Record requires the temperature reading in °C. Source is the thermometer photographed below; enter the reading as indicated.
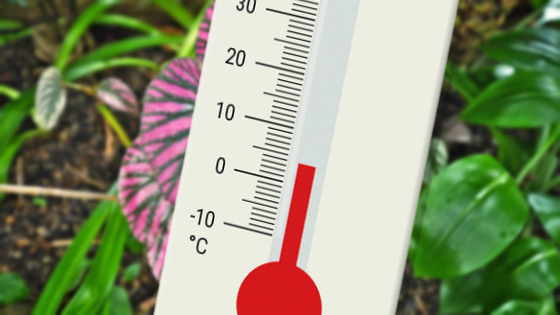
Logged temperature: 4 °C
